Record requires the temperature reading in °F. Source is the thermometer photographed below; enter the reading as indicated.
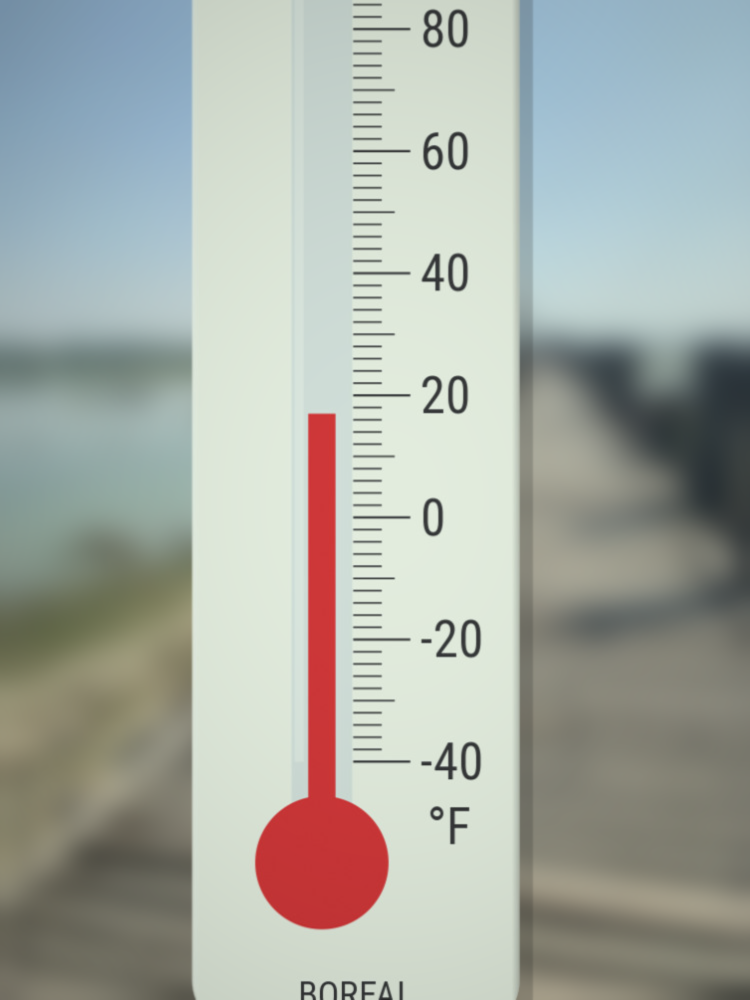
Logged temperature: 17 °F
